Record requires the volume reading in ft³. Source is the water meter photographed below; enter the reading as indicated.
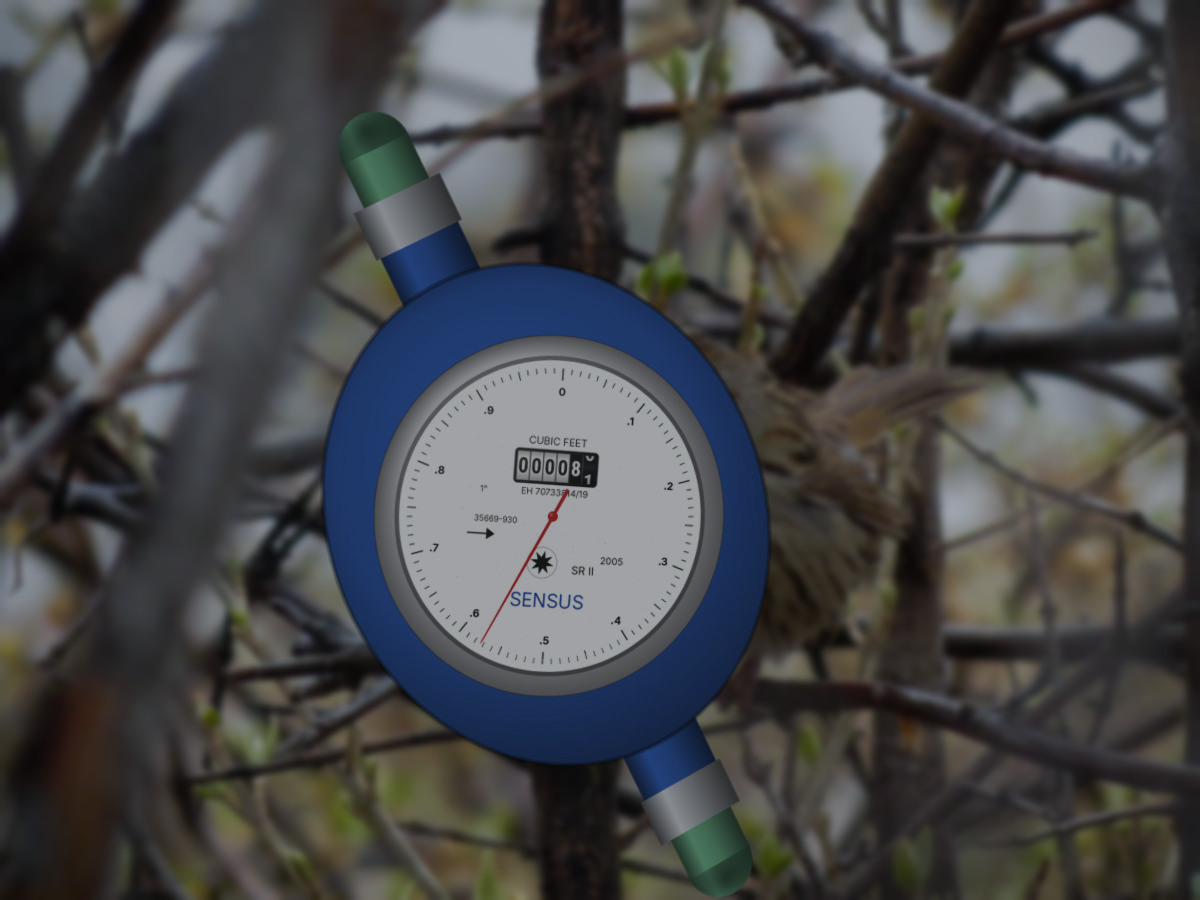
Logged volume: 80.57 ft³
